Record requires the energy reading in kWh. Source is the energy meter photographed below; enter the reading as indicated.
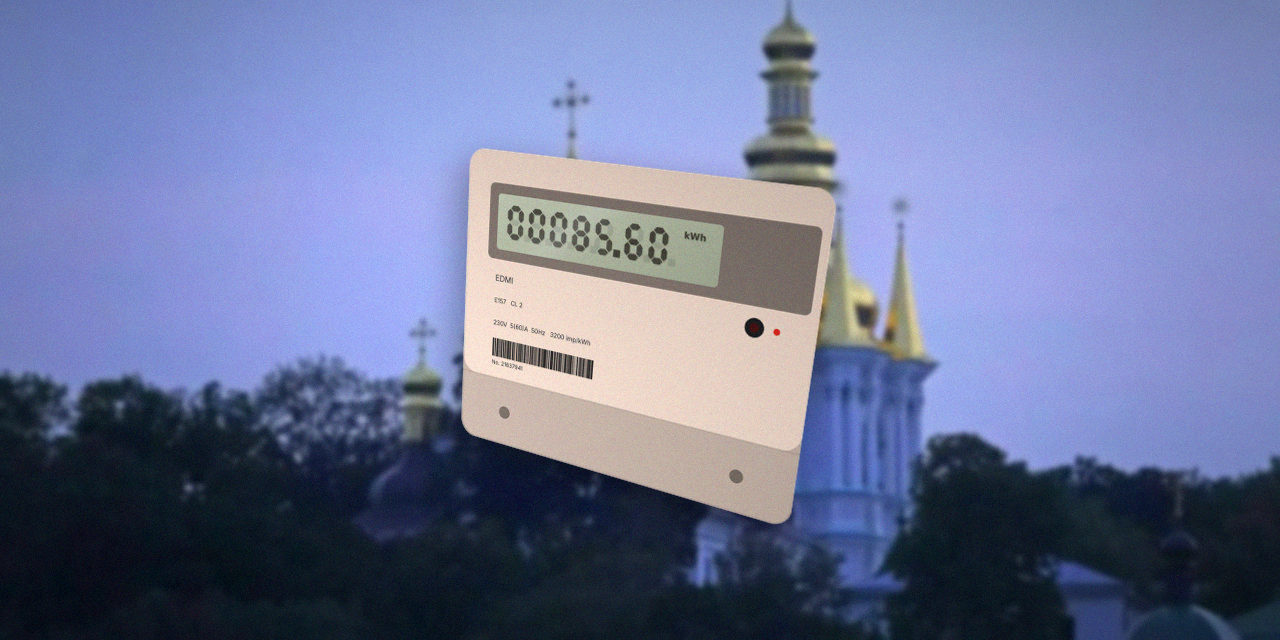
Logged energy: 85.60 kWh
